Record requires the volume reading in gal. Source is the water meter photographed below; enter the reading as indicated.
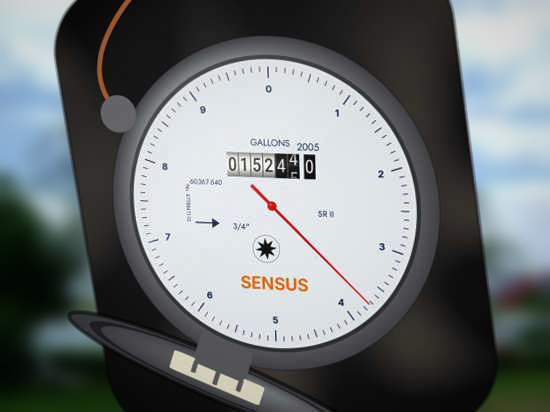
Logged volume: 152443.7 gal
